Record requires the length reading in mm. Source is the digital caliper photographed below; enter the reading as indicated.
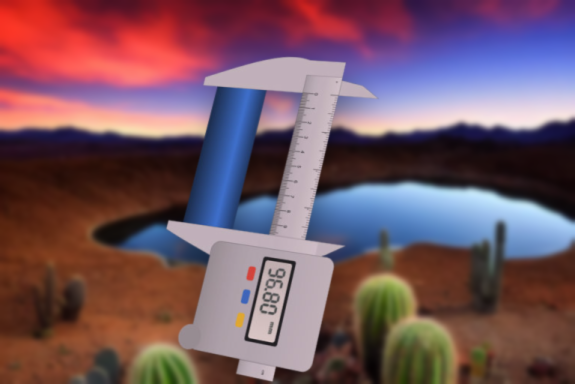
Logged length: 96.80 mm
